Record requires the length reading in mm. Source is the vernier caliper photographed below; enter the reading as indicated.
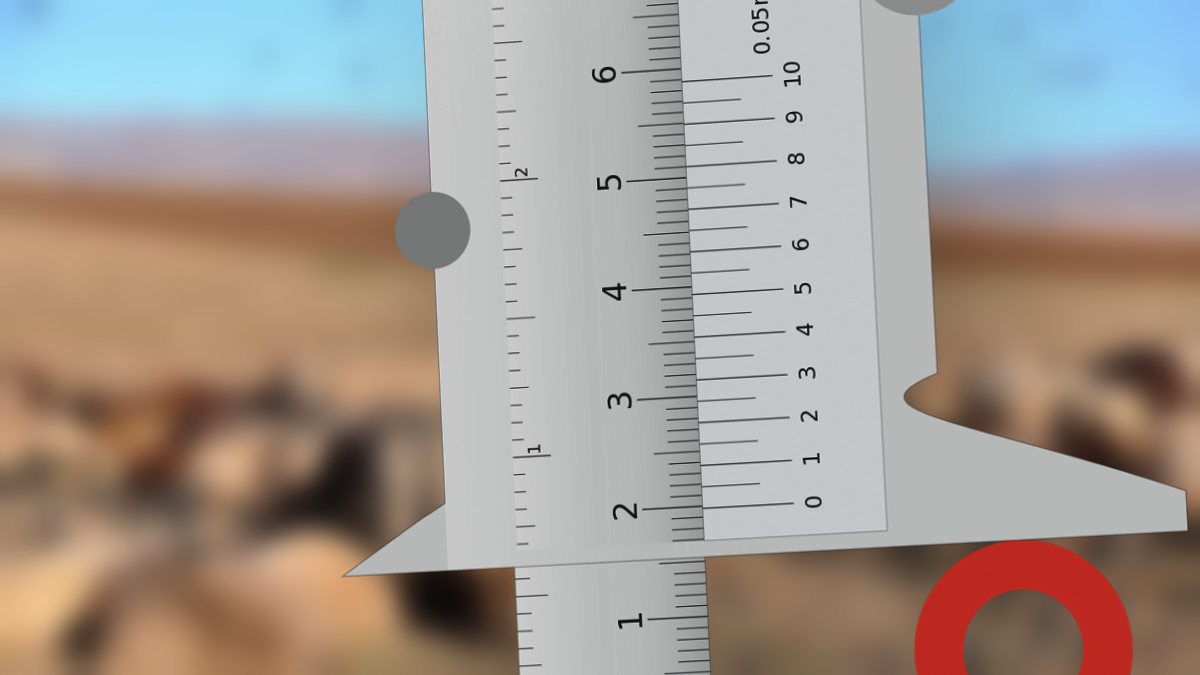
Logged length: 19.8 mm
